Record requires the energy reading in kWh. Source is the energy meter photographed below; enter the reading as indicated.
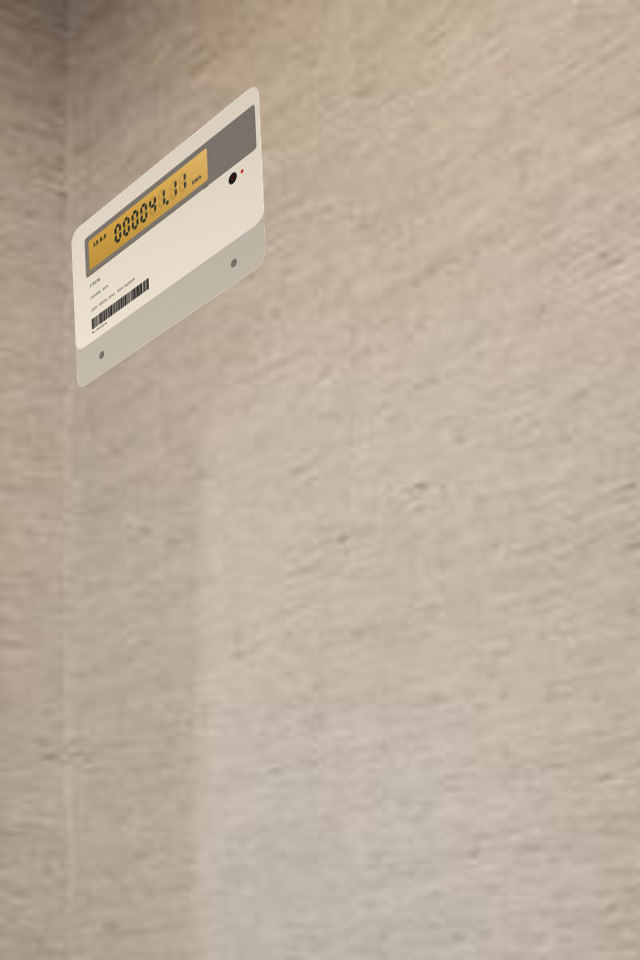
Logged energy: 41.11 kWh
